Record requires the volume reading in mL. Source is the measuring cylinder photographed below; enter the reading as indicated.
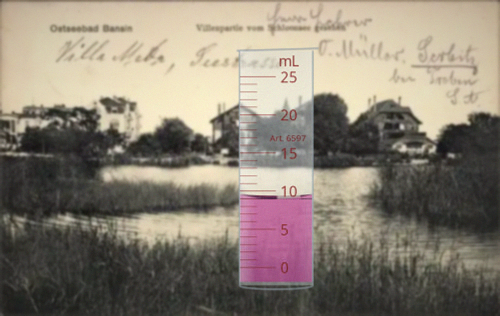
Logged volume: 9 mL
